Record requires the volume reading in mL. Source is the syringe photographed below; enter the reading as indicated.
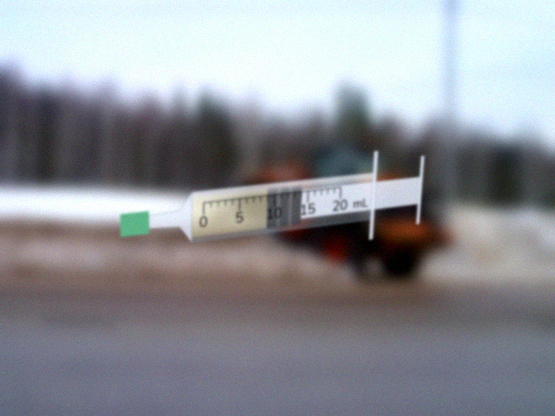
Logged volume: 9 mL
